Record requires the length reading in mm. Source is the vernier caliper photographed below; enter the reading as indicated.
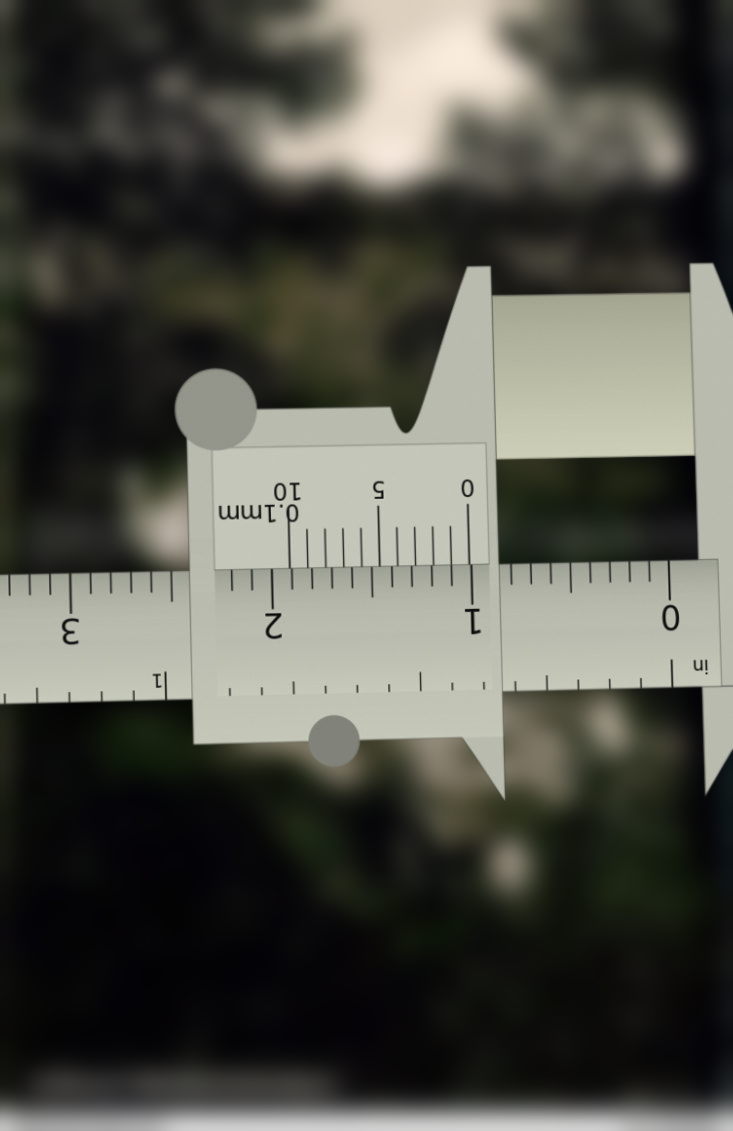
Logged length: 10.1 mm
